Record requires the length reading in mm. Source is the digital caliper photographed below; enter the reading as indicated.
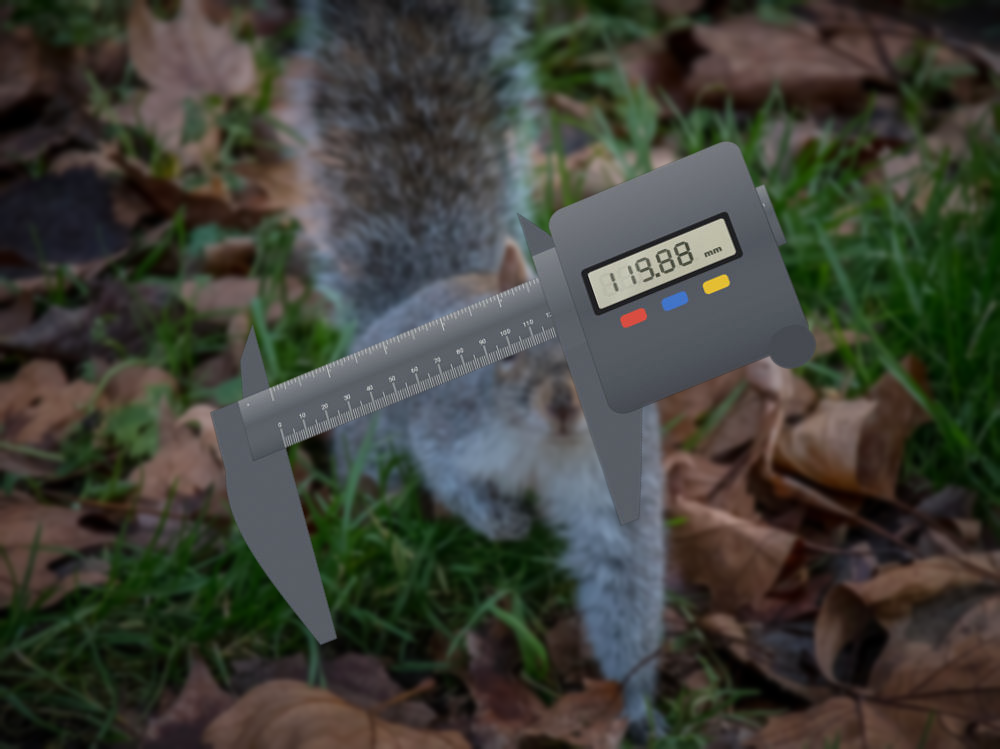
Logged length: 119.88 mm
